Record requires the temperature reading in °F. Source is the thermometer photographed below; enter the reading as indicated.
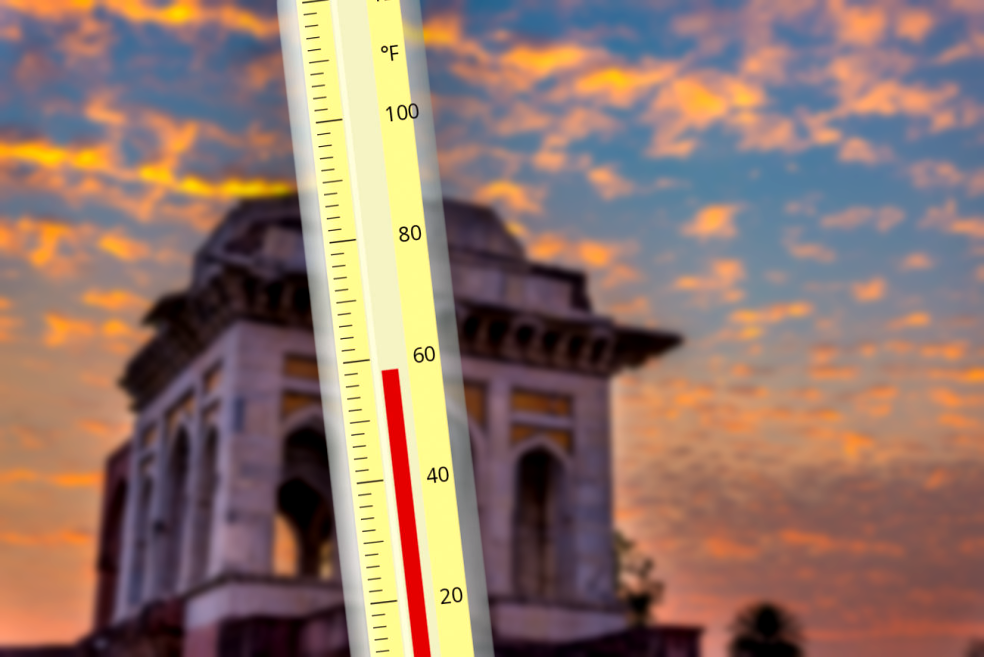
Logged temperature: 58 °F
